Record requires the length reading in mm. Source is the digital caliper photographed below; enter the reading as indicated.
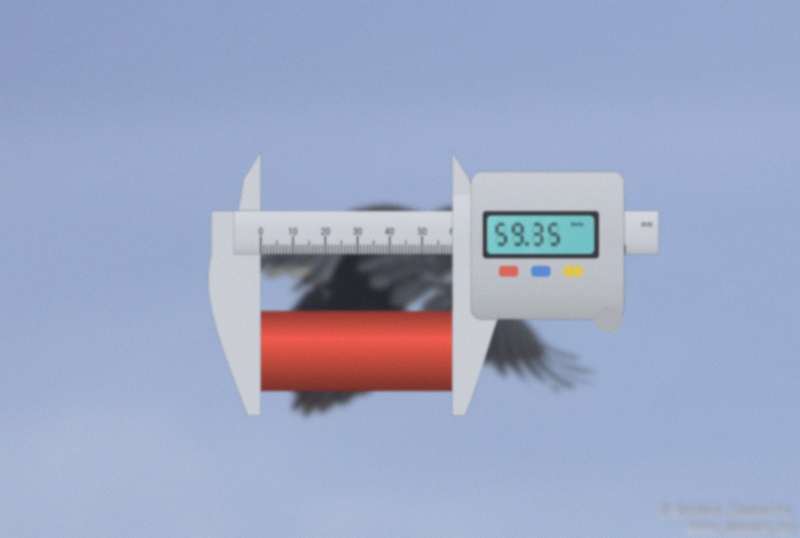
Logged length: 59.35 mm
